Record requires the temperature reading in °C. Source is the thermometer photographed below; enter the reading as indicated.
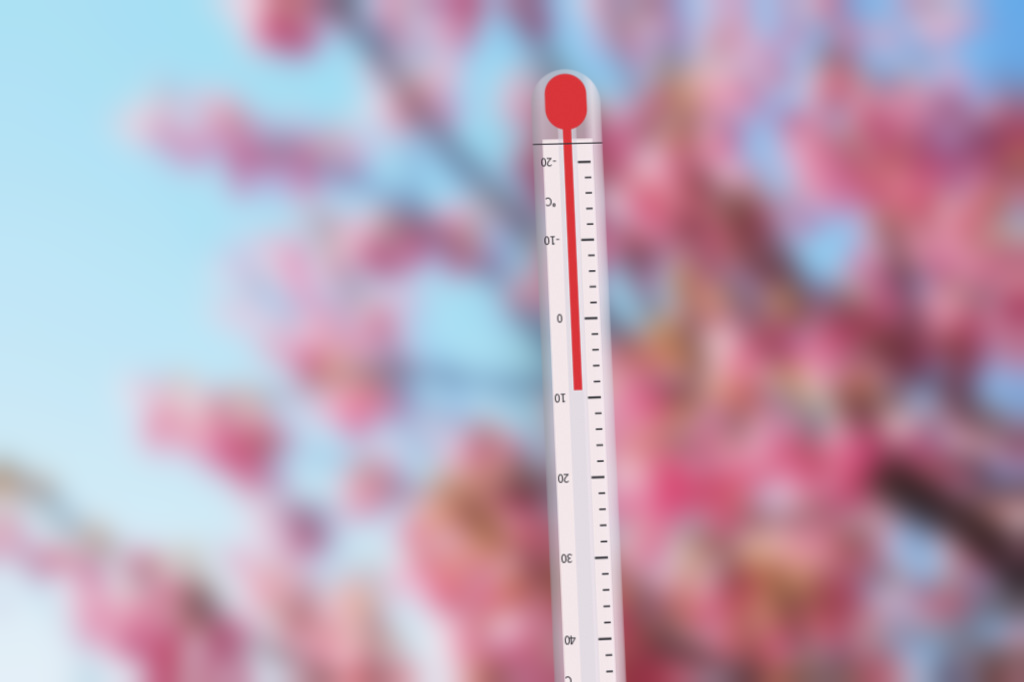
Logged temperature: 9 °C
